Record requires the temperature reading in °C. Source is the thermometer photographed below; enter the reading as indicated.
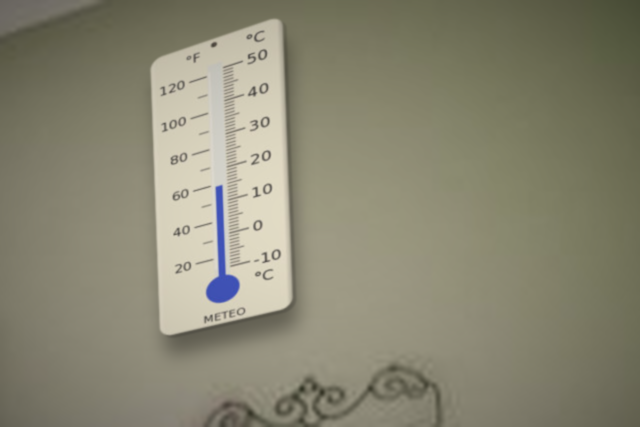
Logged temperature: 15 °C
